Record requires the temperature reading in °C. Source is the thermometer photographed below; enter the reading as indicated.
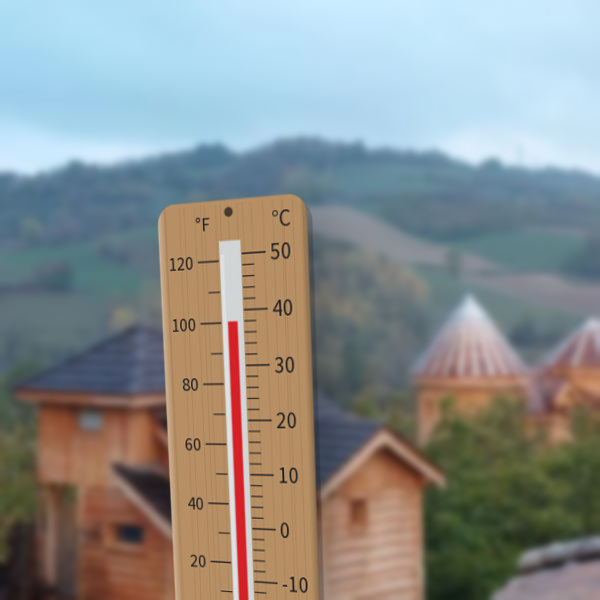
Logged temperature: 38 °C
